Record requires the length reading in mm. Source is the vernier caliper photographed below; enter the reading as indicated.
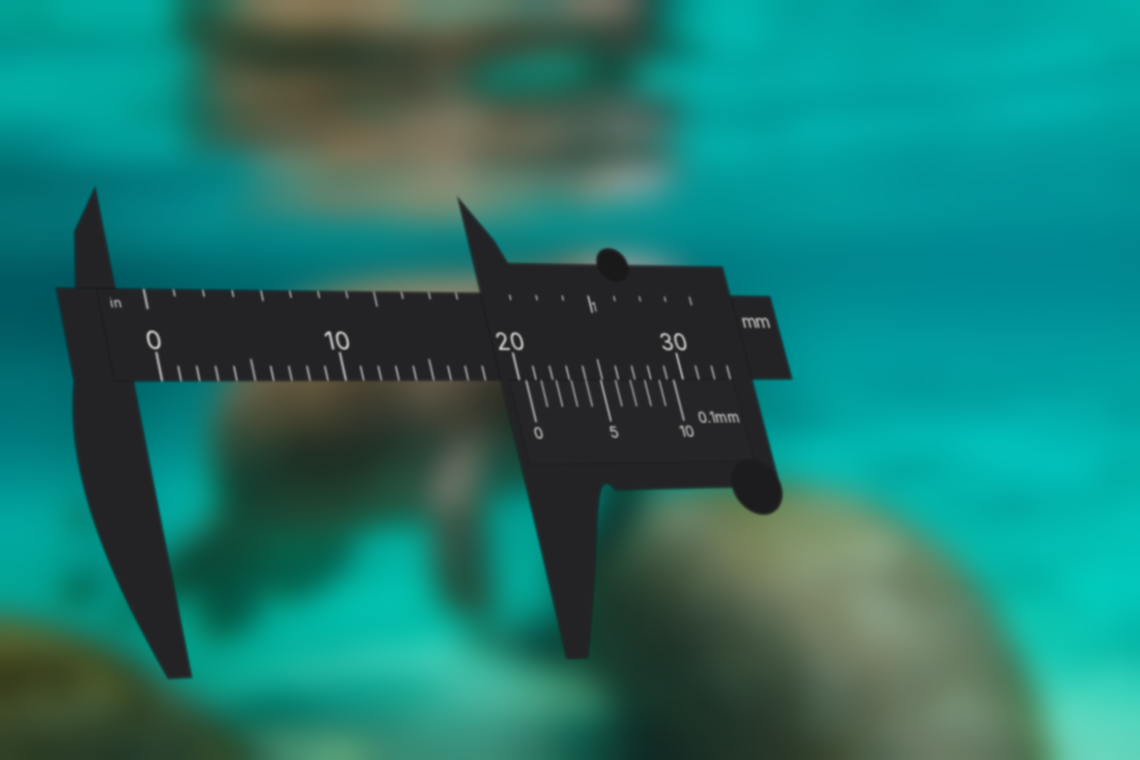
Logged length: 20.4 mm
